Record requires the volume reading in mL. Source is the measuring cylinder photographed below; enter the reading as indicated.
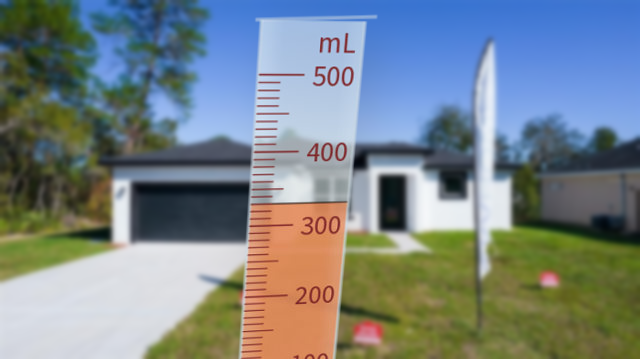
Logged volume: 330 mL
